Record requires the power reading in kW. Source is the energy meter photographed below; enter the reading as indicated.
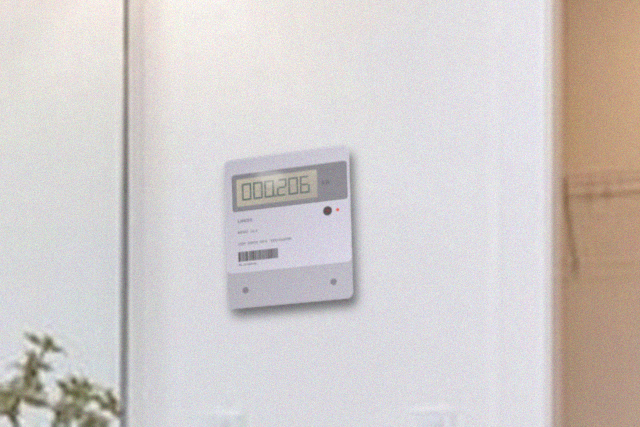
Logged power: 0.206 kW
